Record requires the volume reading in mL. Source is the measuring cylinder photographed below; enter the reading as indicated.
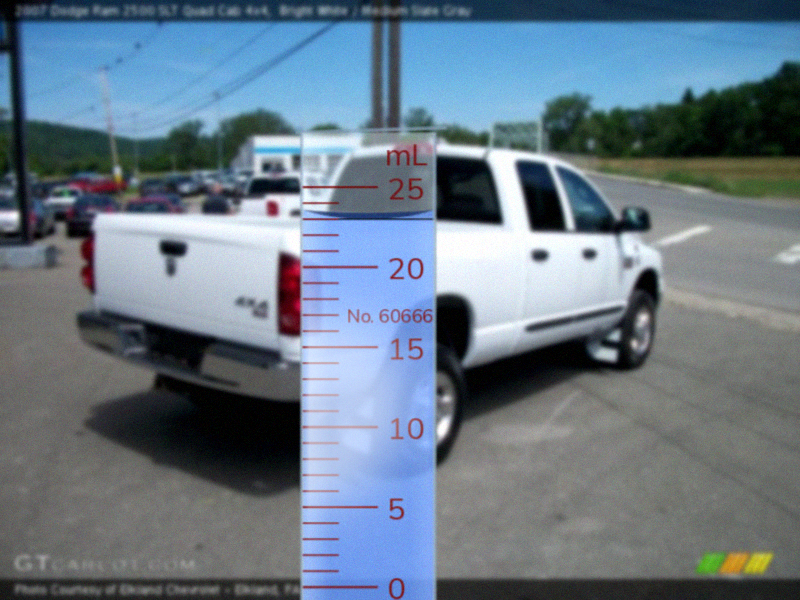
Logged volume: 23 mL
